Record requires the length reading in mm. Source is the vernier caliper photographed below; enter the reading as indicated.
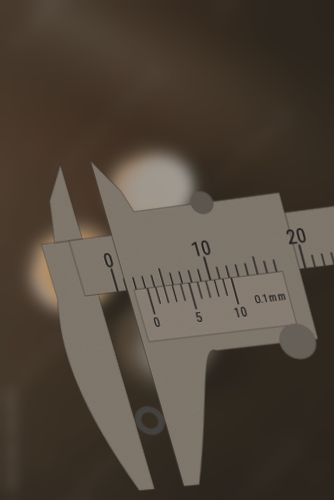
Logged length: 3.2 mm
